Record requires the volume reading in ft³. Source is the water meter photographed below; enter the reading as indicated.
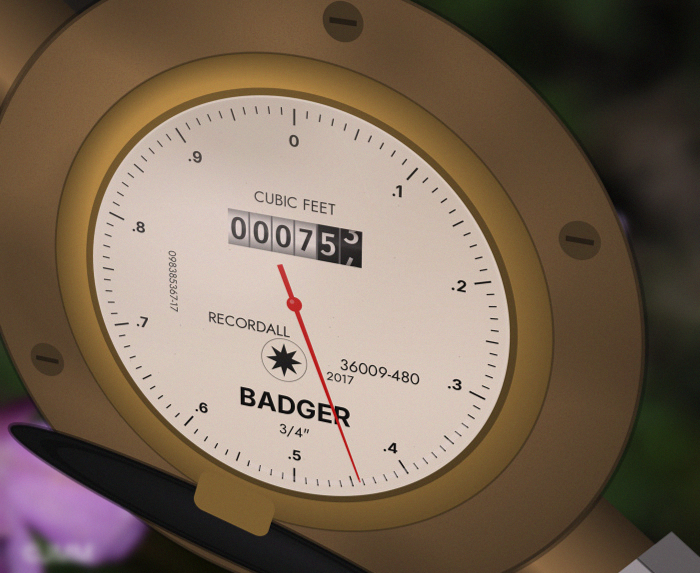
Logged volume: 753.44 ft³
